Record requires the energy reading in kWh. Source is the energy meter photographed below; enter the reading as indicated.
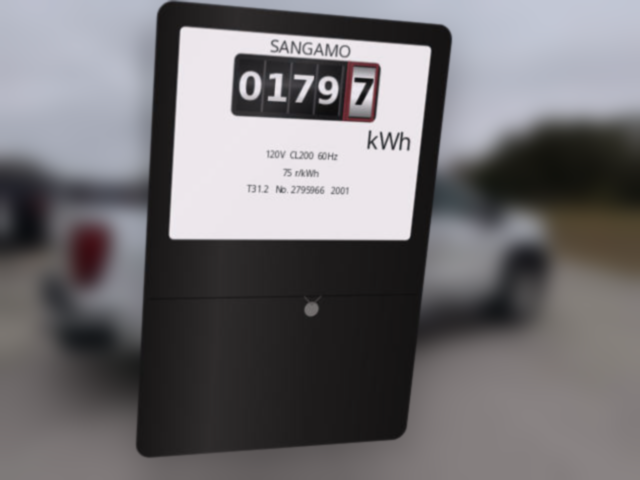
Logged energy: 179.7 kWh
